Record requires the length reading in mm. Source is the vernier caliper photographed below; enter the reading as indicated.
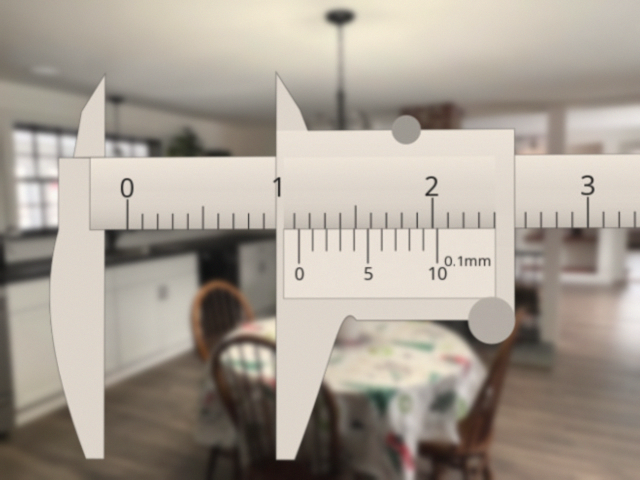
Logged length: 11.3 mm
